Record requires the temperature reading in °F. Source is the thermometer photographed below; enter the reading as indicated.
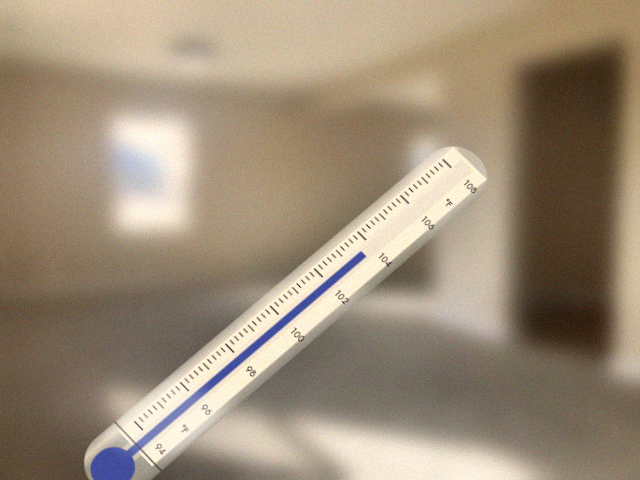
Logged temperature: 103.6 °F
